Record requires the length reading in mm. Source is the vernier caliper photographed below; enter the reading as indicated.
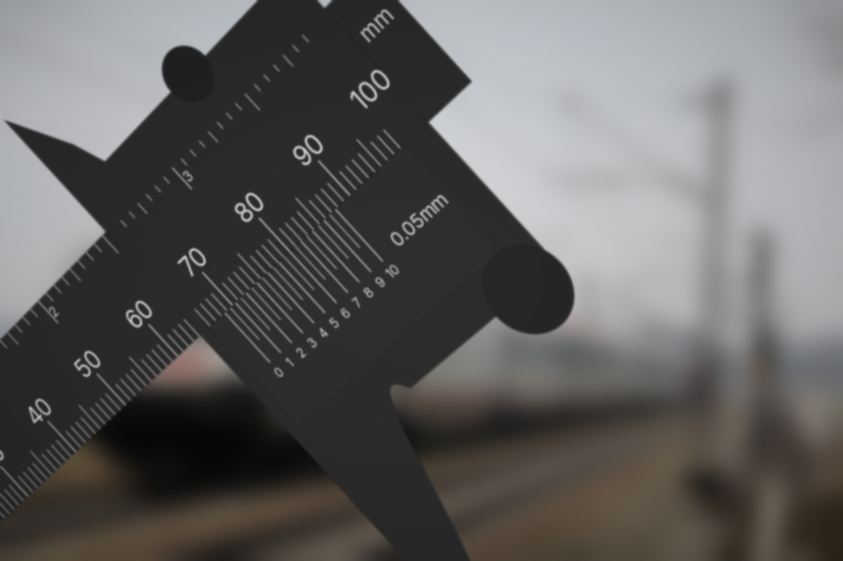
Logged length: 68.6 mm
